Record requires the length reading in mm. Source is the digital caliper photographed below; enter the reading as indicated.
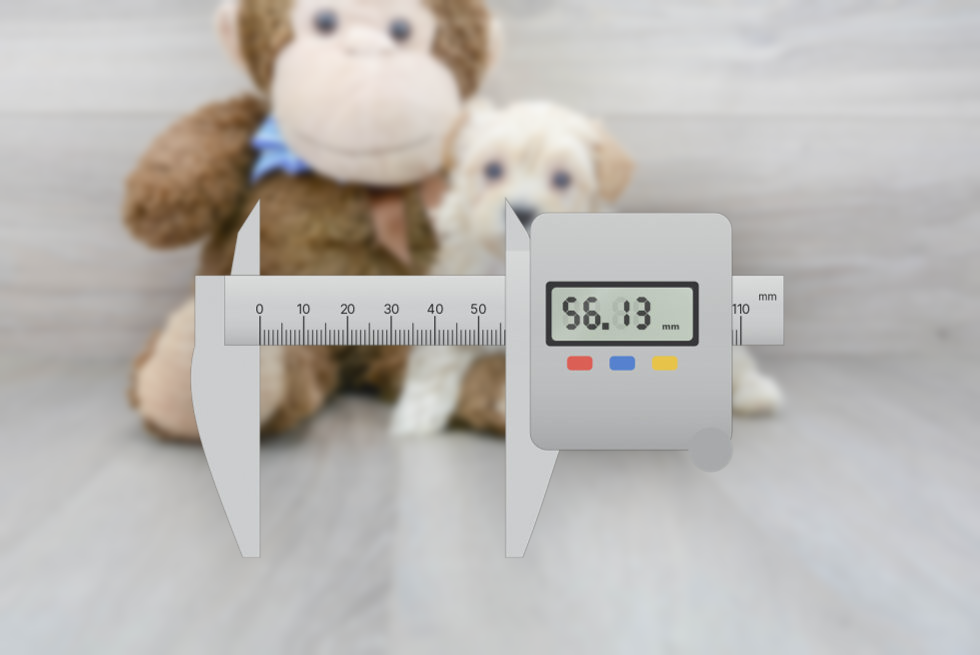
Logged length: 56.13 mm
